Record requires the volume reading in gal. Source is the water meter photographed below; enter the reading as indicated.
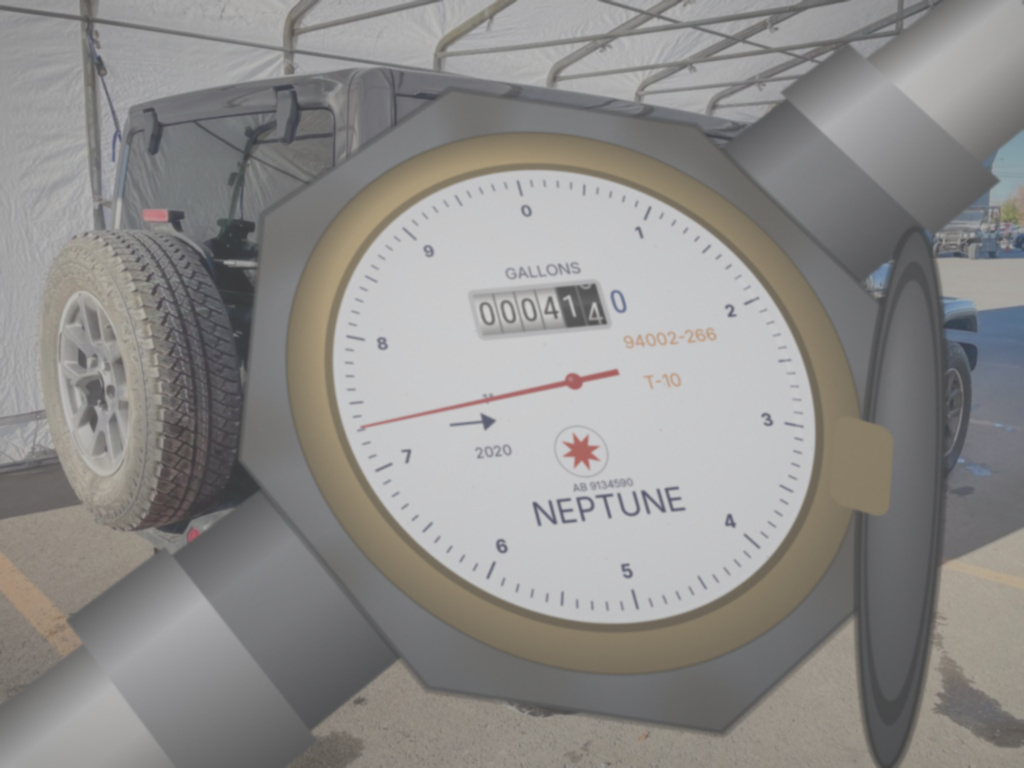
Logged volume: 4137.3 gal
